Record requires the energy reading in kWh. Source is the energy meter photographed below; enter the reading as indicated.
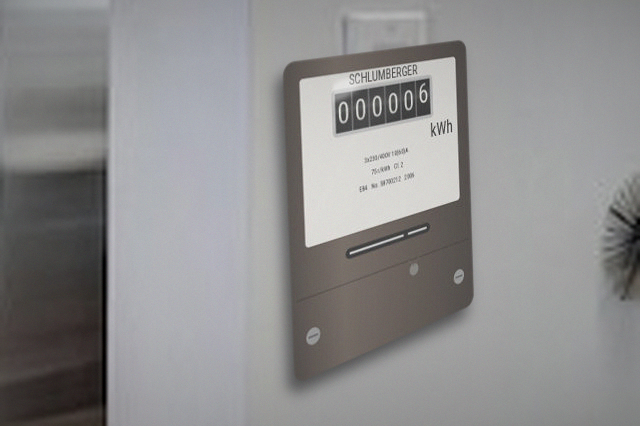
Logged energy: 6 kWh
